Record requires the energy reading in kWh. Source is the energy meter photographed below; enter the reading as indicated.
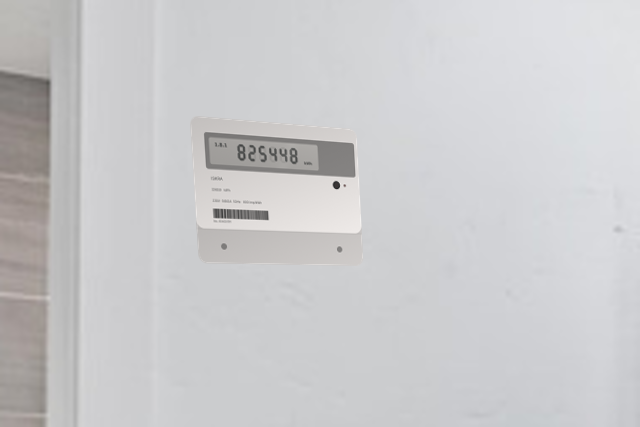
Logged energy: 825448 kWh
